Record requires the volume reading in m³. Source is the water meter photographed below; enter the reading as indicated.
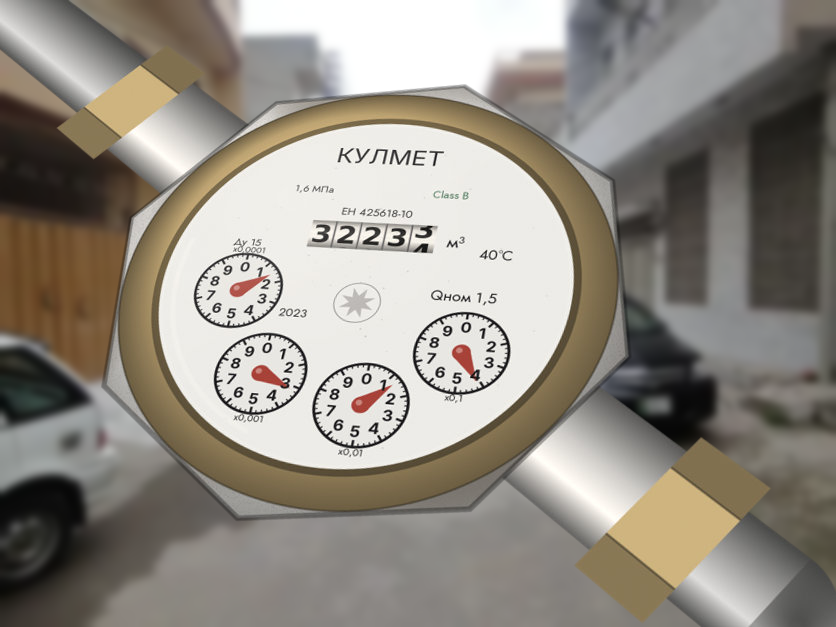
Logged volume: 32233.4131 m³
